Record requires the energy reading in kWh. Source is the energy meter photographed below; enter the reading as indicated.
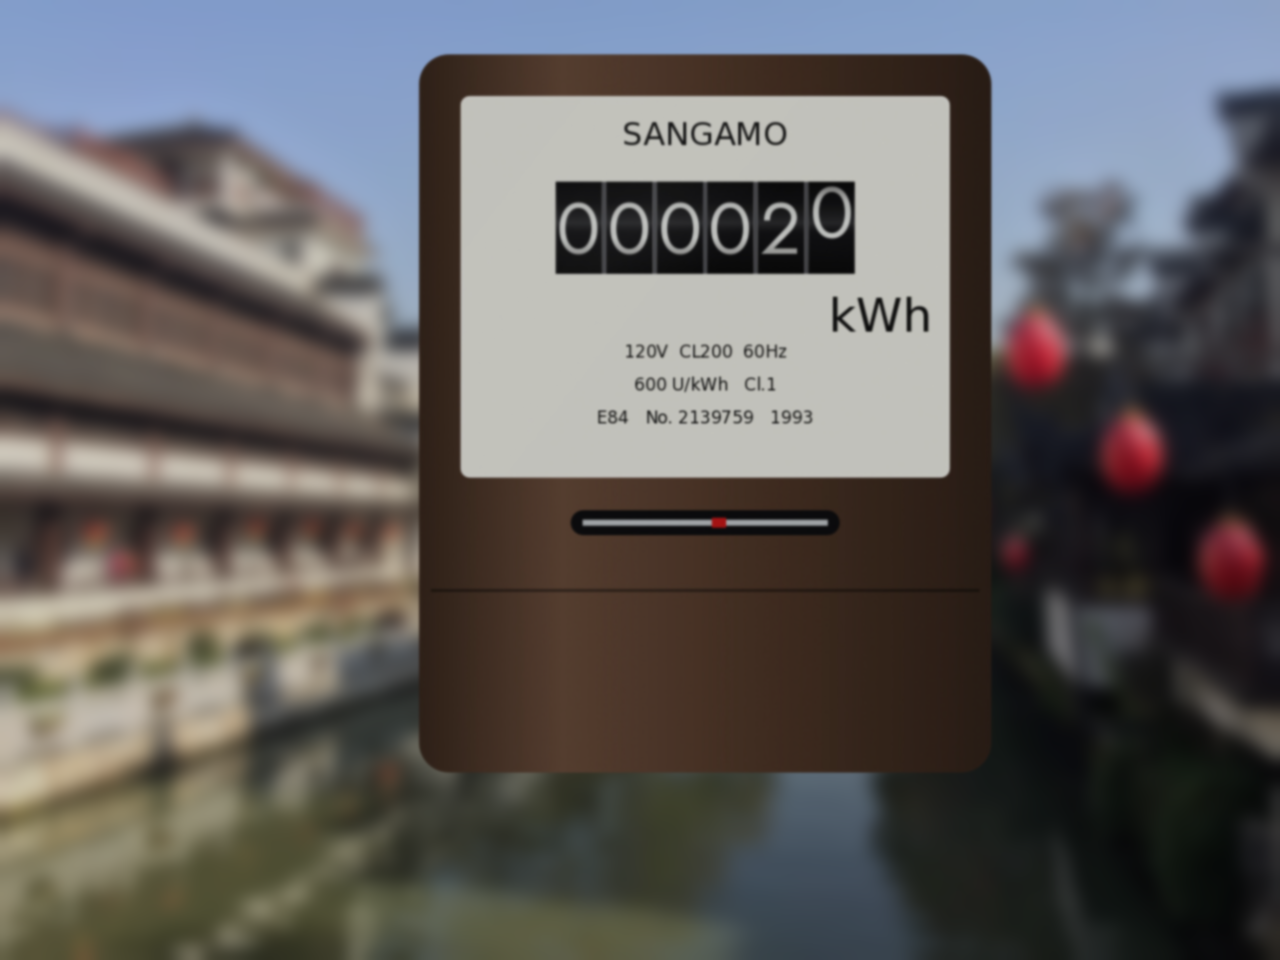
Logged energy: 20 kWh
